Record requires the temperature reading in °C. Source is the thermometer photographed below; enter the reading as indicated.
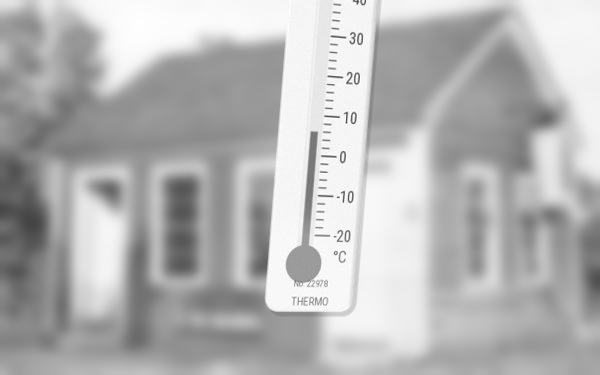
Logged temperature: 6 °C
